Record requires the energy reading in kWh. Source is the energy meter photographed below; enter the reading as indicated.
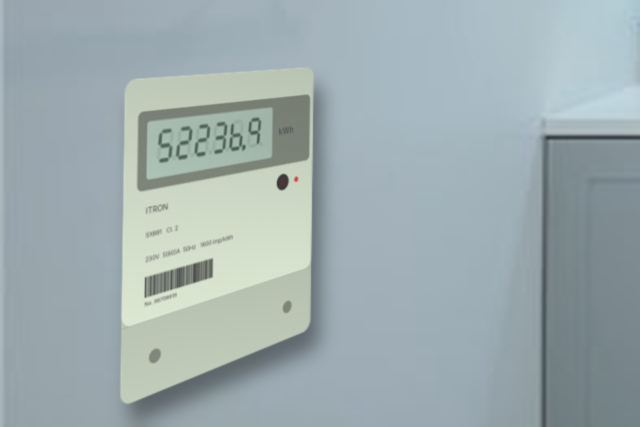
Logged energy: 52236.9 kWh
